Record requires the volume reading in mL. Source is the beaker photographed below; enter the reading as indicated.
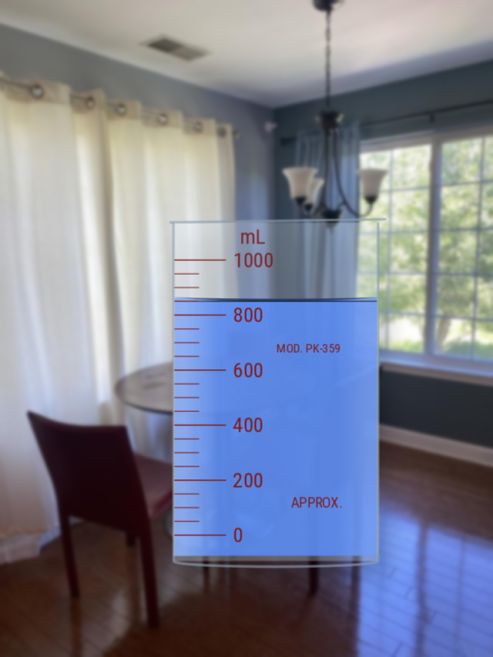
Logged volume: 850 mL
